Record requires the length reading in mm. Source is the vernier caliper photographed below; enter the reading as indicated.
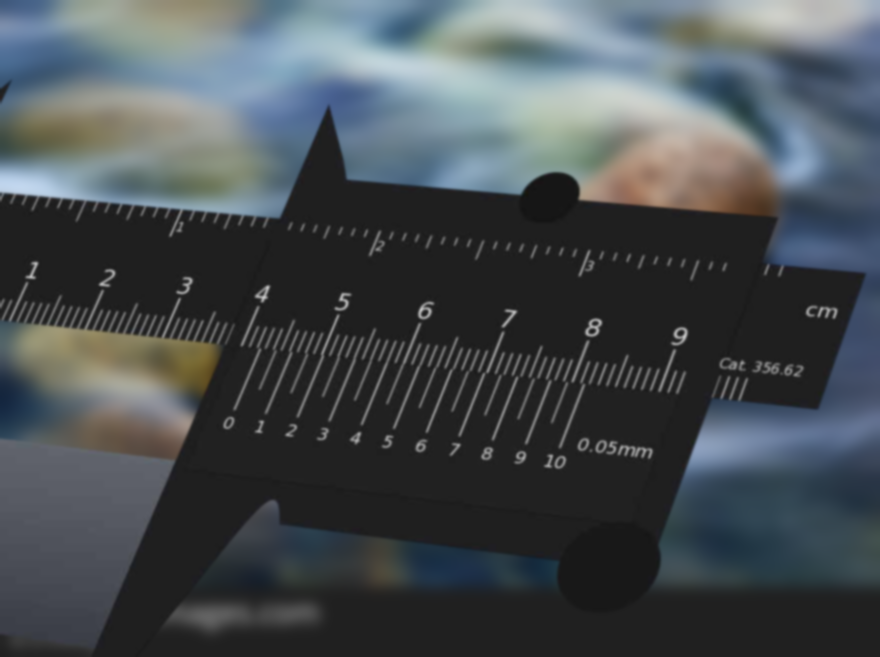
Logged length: 42.4 mm
